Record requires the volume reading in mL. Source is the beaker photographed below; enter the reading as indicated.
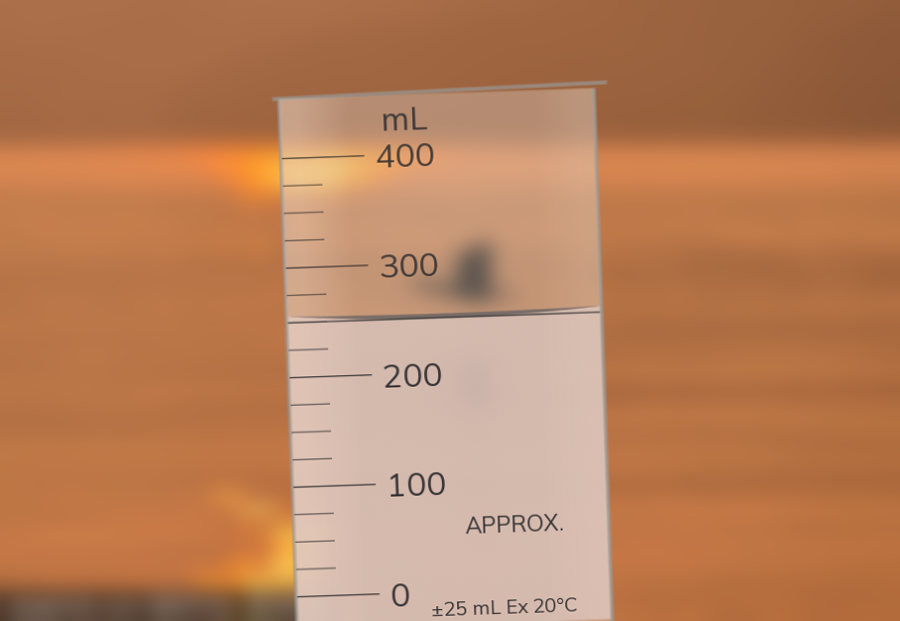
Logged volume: 250 mL
